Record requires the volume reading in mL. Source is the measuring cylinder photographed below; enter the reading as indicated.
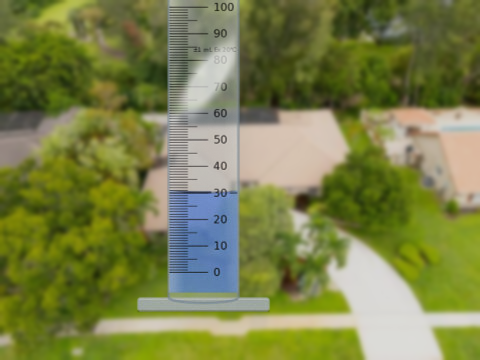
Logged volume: 30 mL
